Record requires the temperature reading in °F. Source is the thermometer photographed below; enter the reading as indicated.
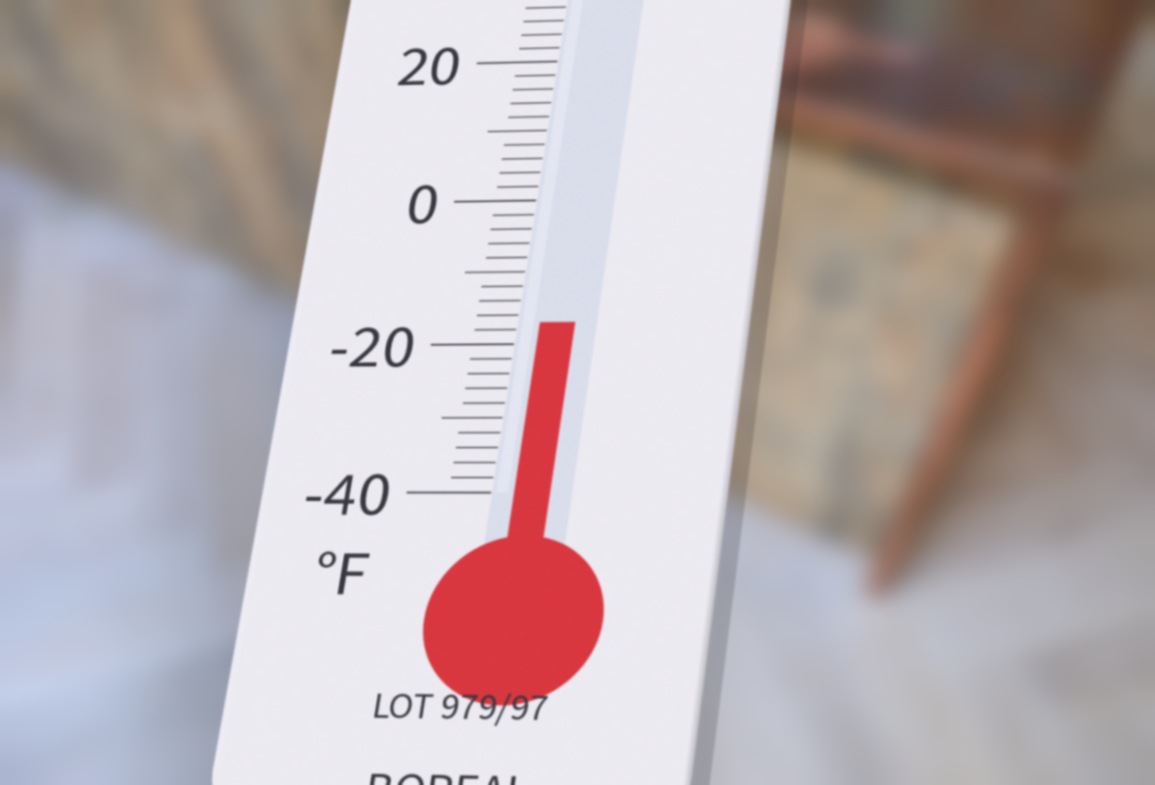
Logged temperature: -17 °F
